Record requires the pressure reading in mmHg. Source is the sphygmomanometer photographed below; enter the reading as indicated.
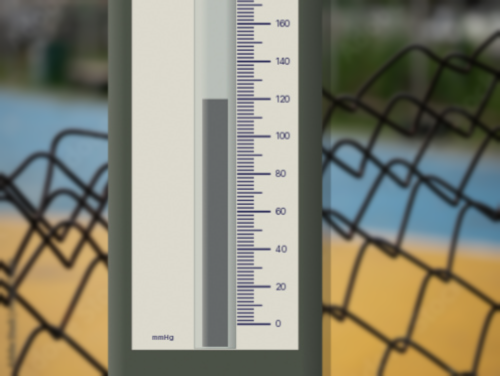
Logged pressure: 120 mmHg
